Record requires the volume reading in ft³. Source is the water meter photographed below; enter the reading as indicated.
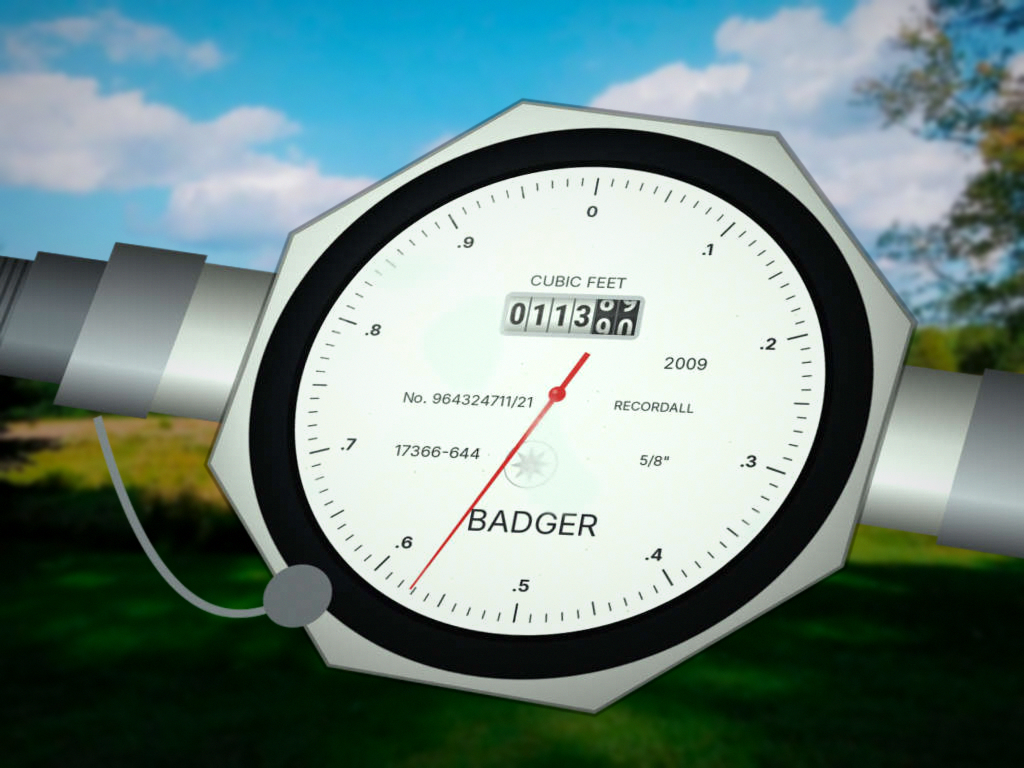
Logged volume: 11389.57 ft³
